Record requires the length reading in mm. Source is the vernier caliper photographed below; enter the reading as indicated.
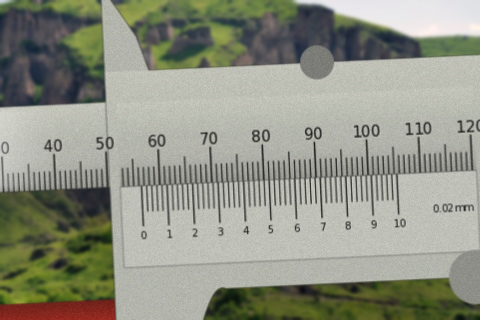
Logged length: 56.5 mm
